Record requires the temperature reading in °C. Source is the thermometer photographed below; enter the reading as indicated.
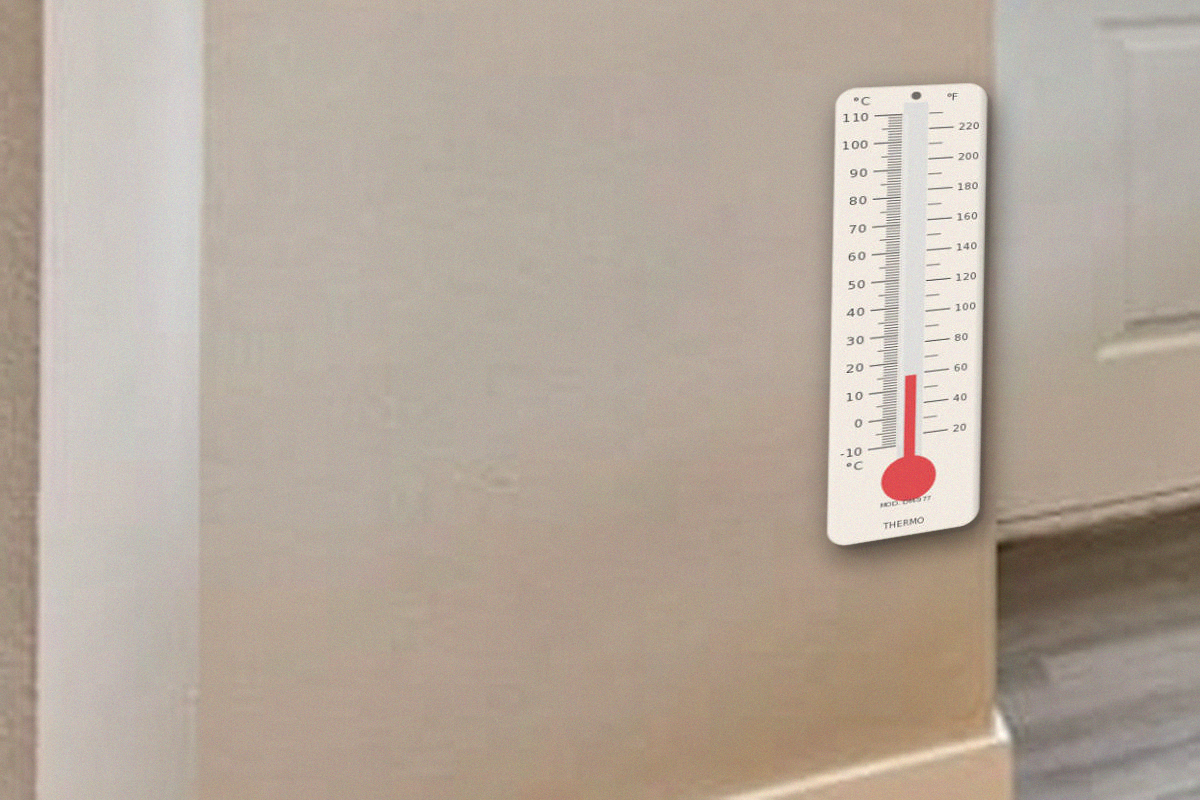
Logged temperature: 15 °C
